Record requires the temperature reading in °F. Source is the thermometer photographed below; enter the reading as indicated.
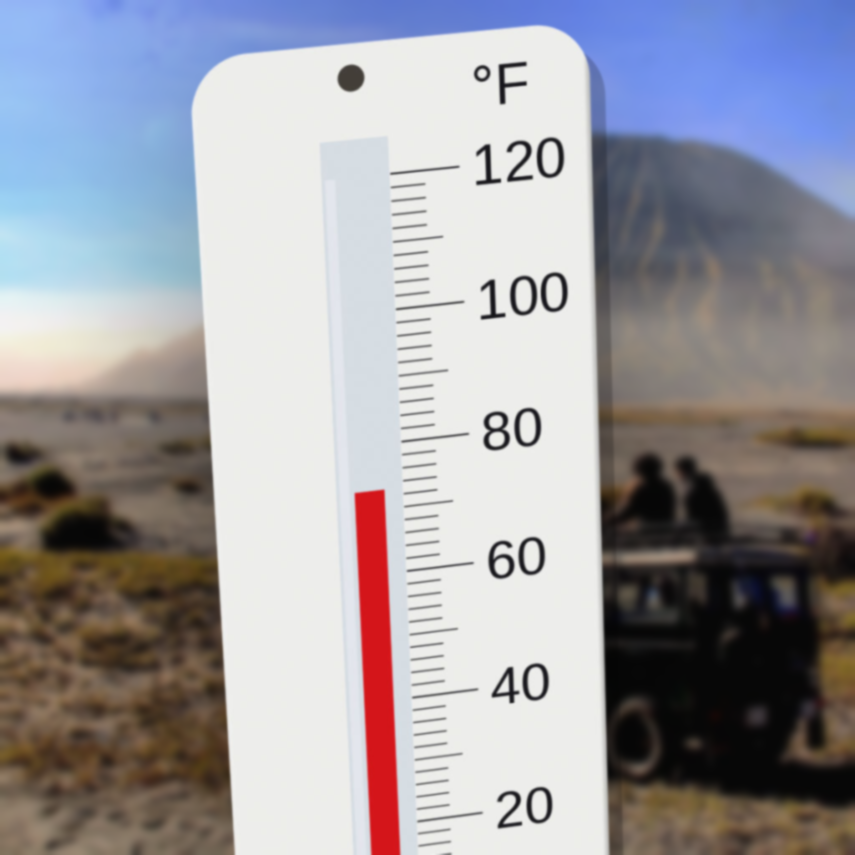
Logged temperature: 73 °F
